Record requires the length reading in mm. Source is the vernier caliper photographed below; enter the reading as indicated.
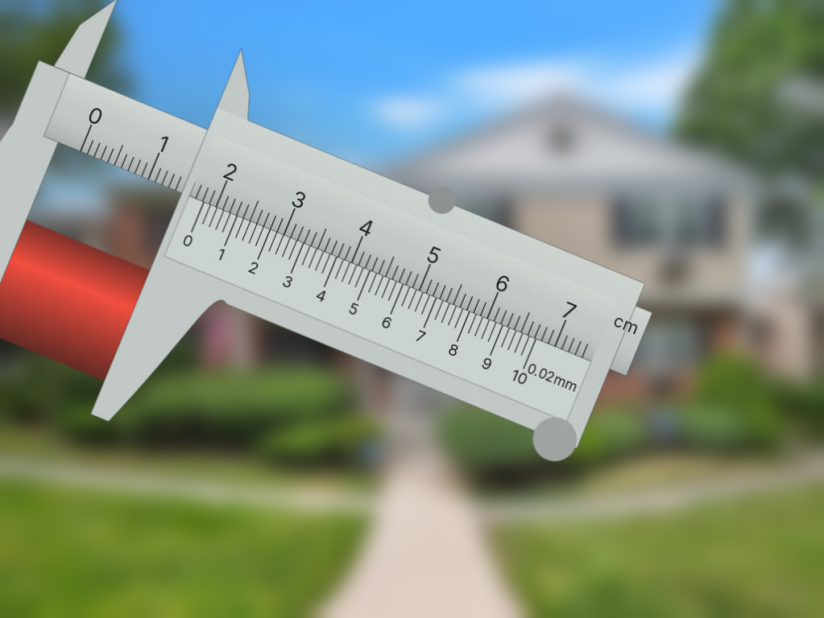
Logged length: 18.2 mm
